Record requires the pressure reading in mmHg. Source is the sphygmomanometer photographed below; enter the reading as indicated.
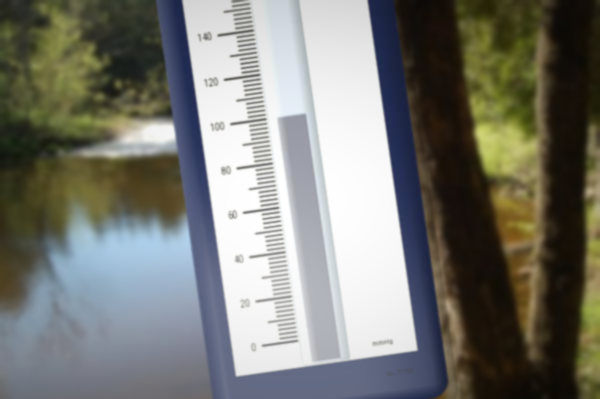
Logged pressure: 100 mmHg
